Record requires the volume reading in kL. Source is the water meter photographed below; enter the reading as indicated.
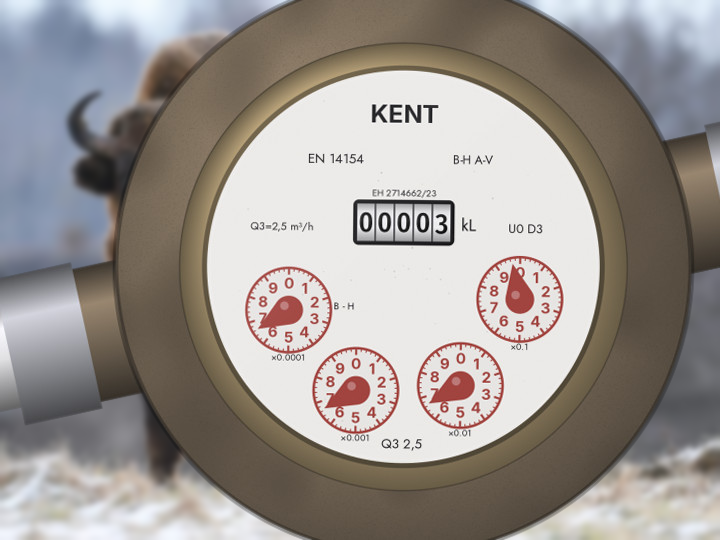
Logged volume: 2.9666 kL
